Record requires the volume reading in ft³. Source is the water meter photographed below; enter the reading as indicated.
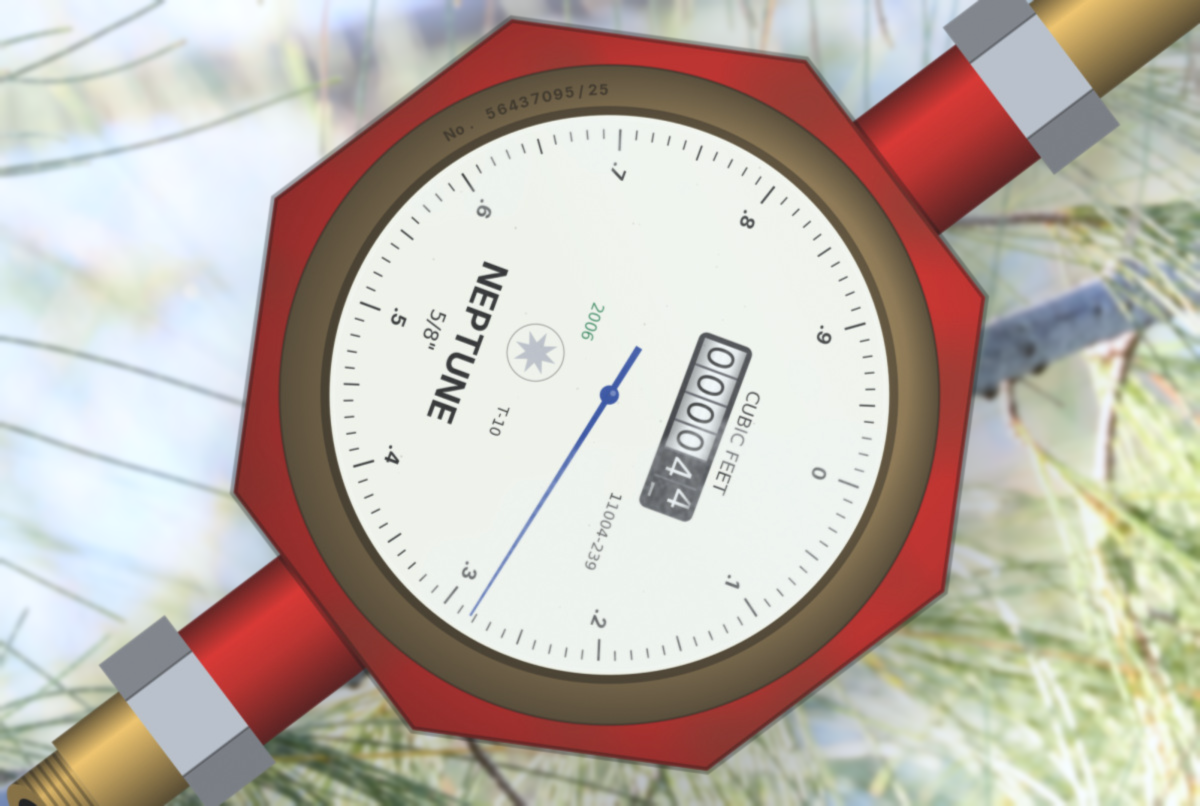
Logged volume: 44.28 ft³
